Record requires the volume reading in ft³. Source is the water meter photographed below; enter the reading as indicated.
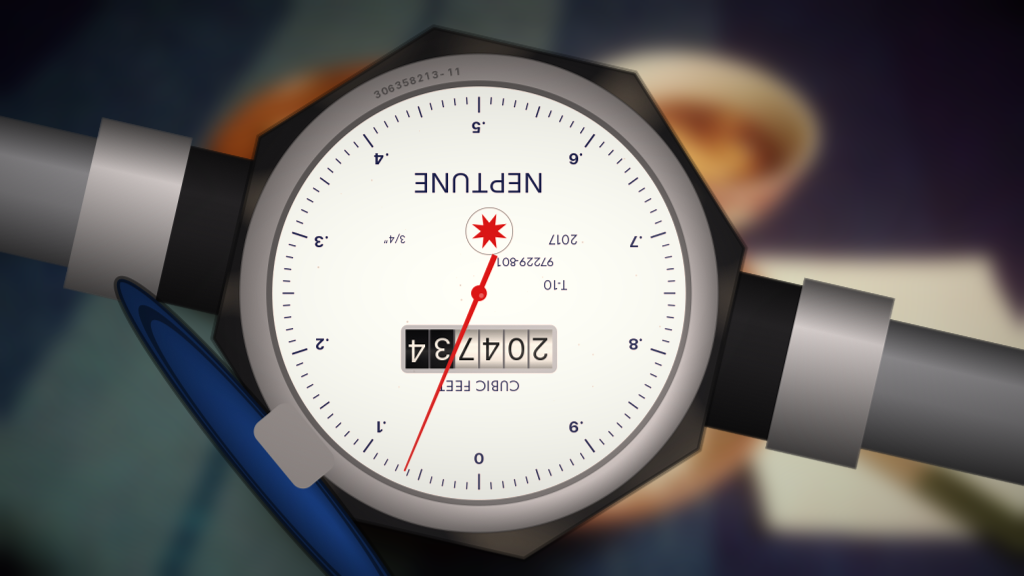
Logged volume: 204734.06 ft³
